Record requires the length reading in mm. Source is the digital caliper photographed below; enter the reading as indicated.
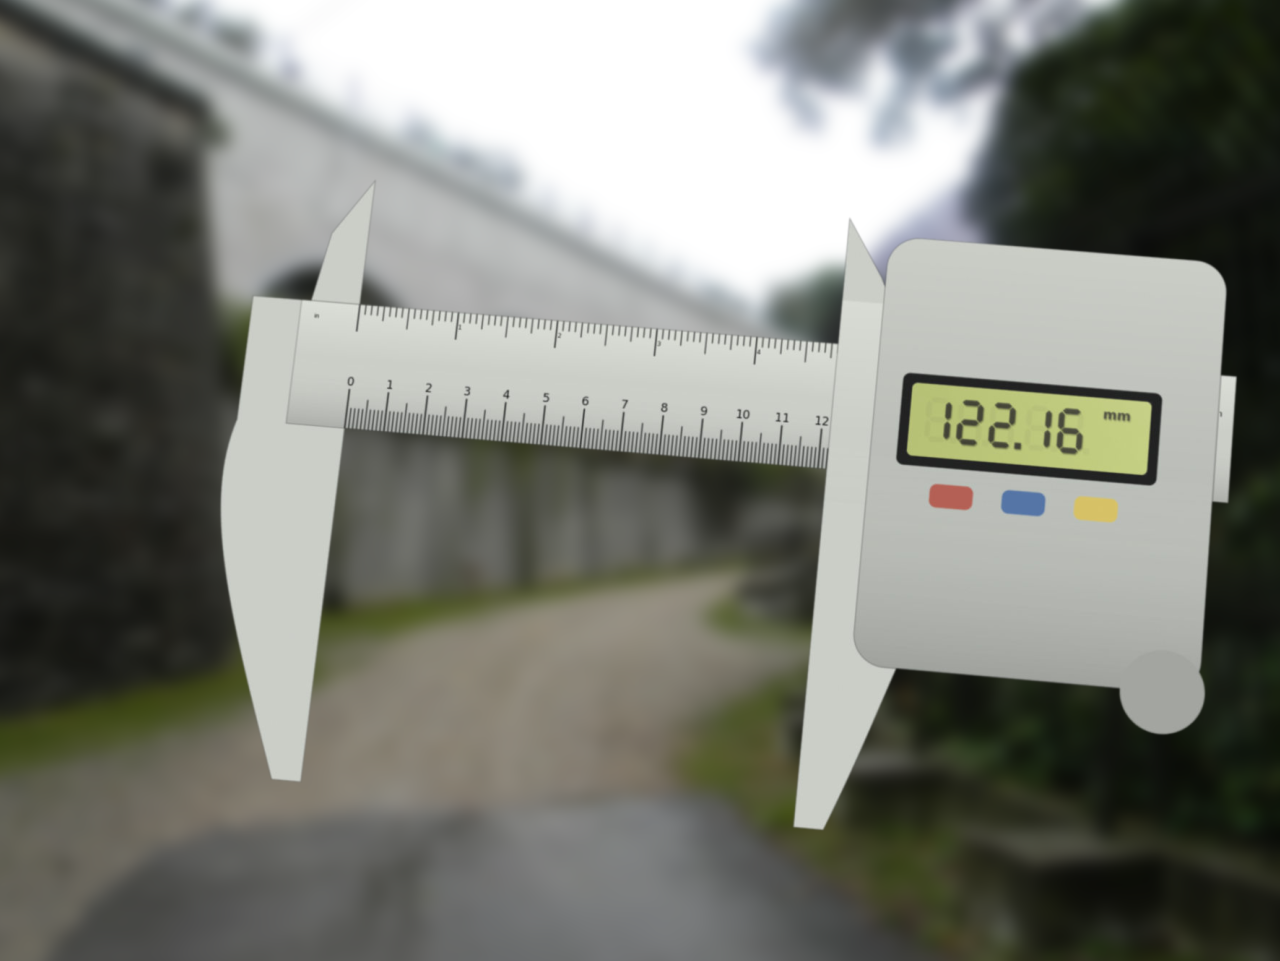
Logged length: 122.16 mm
